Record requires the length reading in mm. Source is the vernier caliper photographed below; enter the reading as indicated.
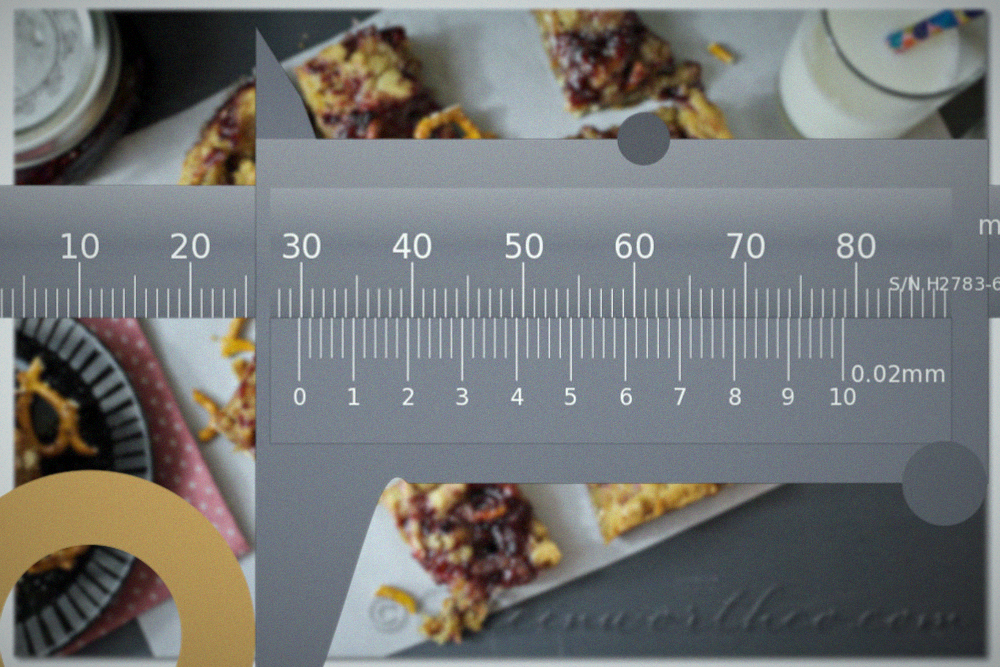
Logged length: 29.8 mm
